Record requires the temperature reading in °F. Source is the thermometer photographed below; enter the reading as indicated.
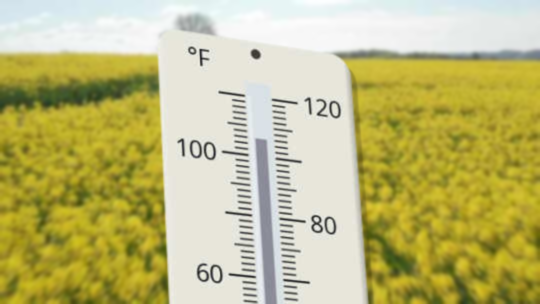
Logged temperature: 106 °F
